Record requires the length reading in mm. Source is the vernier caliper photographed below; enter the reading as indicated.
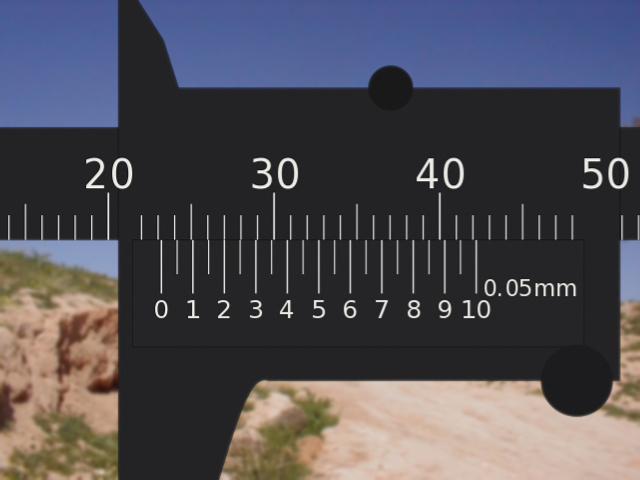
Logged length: 23.2 mm
